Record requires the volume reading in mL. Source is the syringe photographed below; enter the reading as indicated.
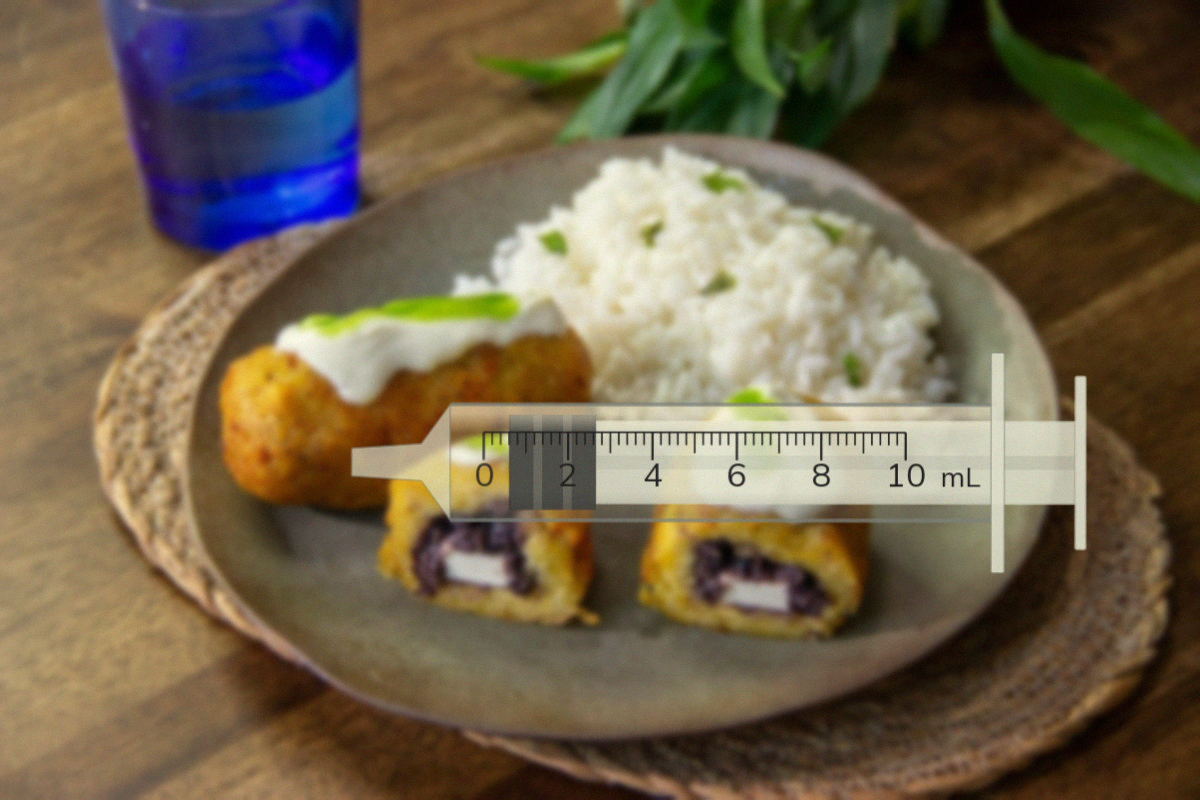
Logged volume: 0.6 mL
